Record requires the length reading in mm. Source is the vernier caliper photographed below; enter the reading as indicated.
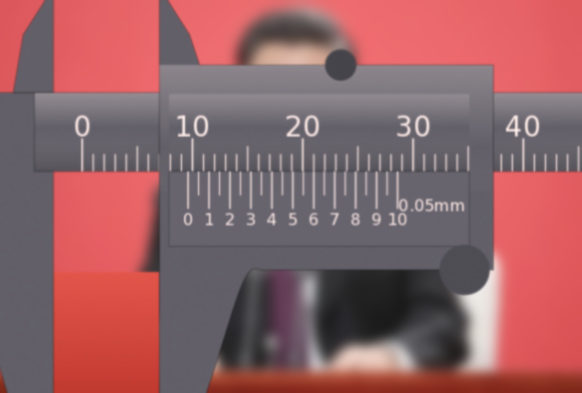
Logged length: 9.6 mm
